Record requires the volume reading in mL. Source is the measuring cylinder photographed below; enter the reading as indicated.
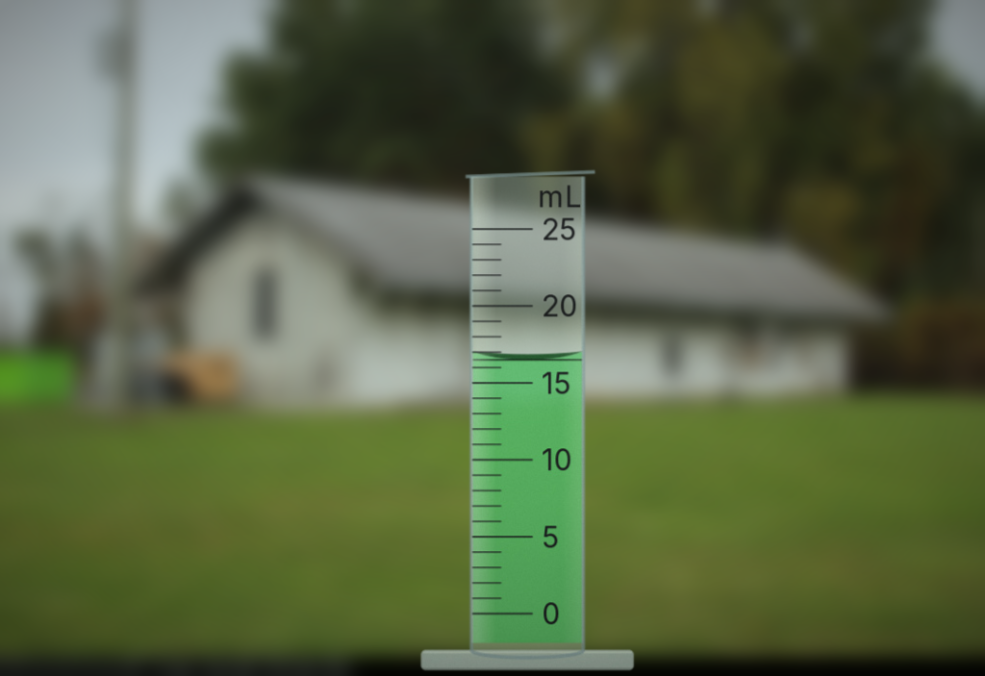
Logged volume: 16.5 mL
